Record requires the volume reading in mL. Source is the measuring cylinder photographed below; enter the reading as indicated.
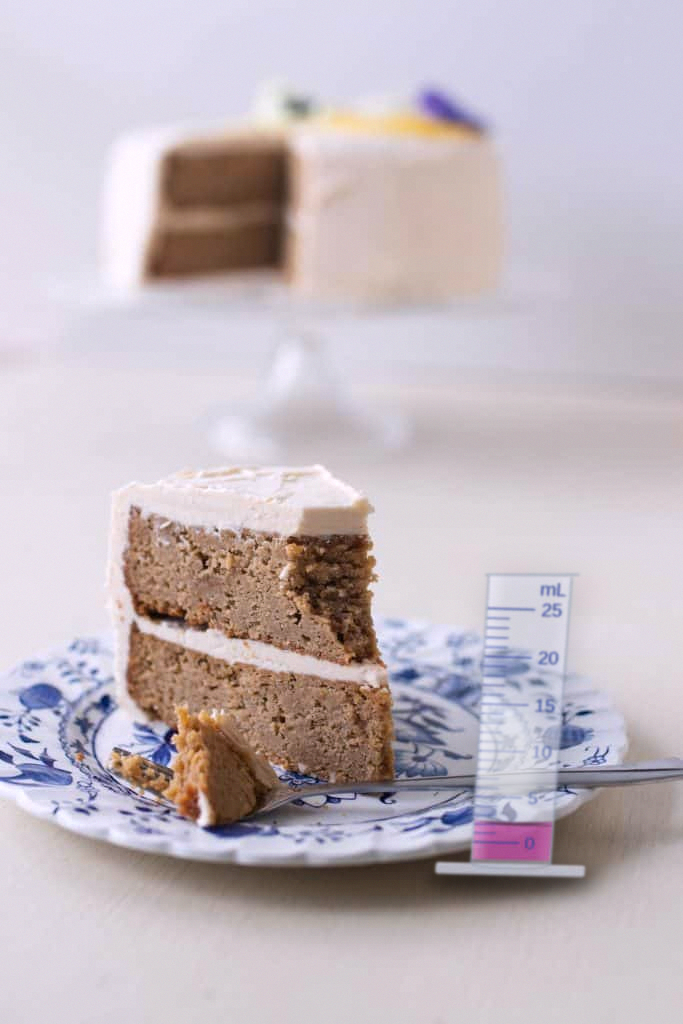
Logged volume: 2 mL
